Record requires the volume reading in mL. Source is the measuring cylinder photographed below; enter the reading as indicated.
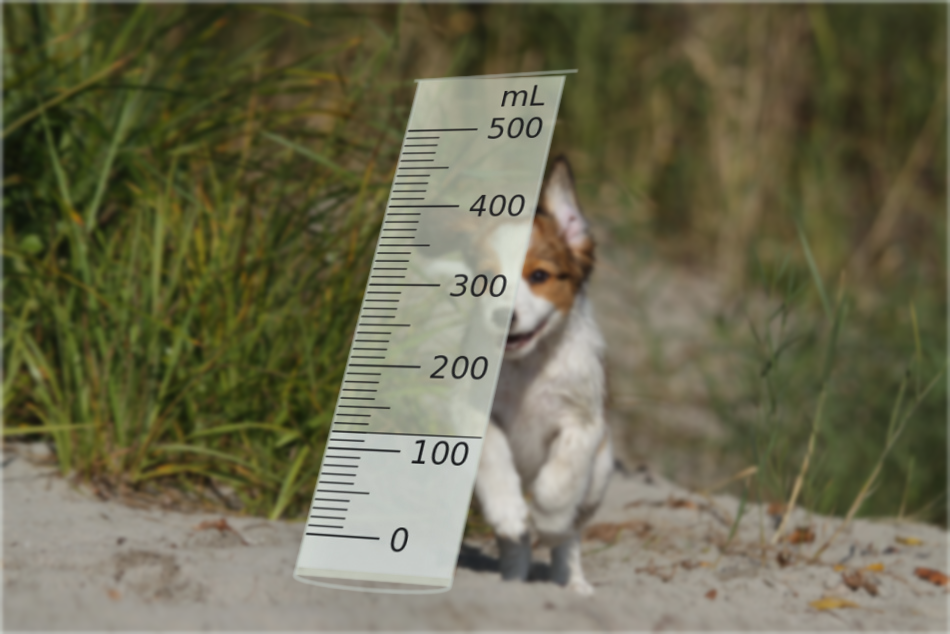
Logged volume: 120 mL
